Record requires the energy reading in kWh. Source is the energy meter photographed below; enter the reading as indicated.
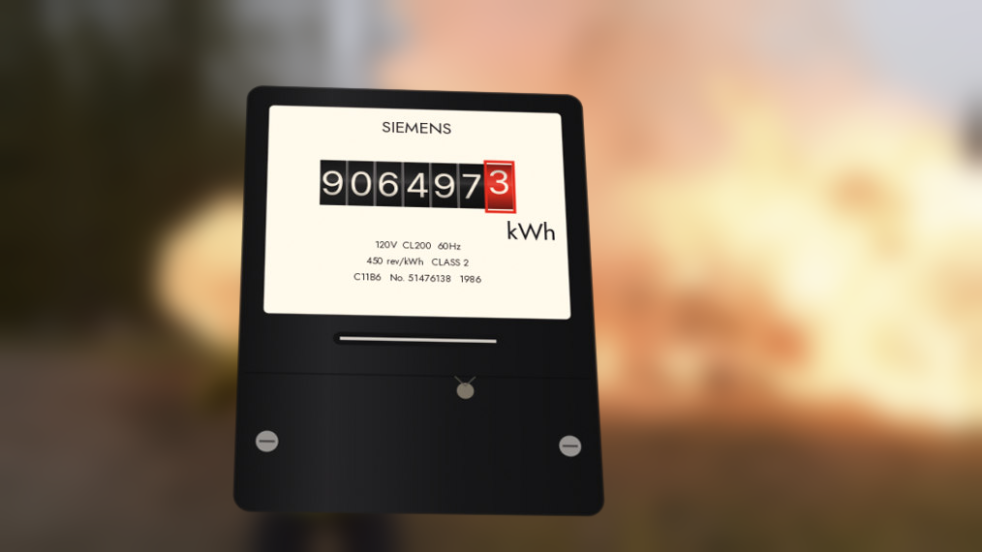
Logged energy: 906497.3 kWh
